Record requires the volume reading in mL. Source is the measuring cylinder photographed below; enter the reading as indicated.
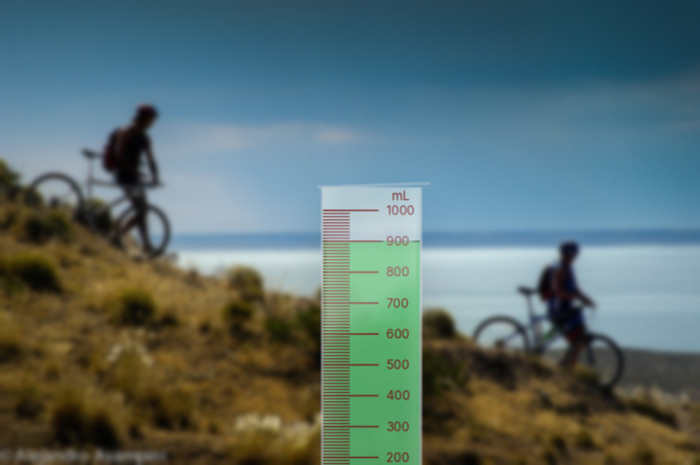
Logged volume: 900 mL
